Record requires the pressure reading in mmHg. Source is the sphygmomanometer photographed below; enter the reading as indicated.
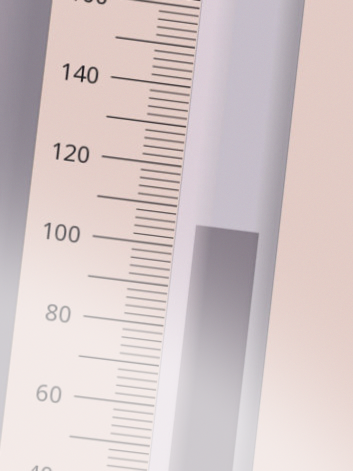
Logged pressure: 106 mmHg
